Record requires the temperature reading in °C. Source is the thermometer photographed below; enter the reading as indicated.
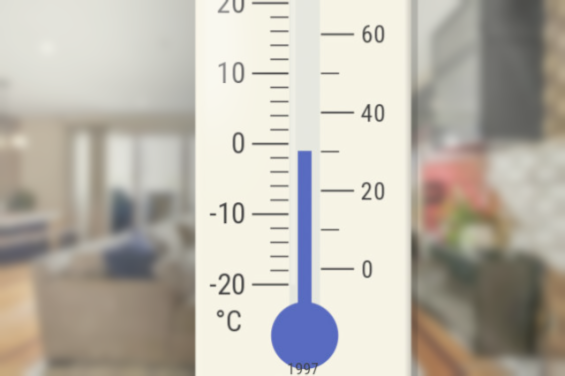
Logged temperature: -1 °C
